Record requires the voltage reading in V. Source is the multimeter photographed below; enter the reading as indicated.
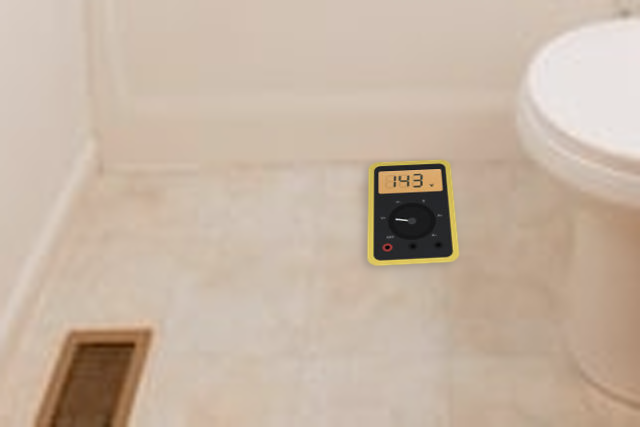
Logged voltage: 143 V
